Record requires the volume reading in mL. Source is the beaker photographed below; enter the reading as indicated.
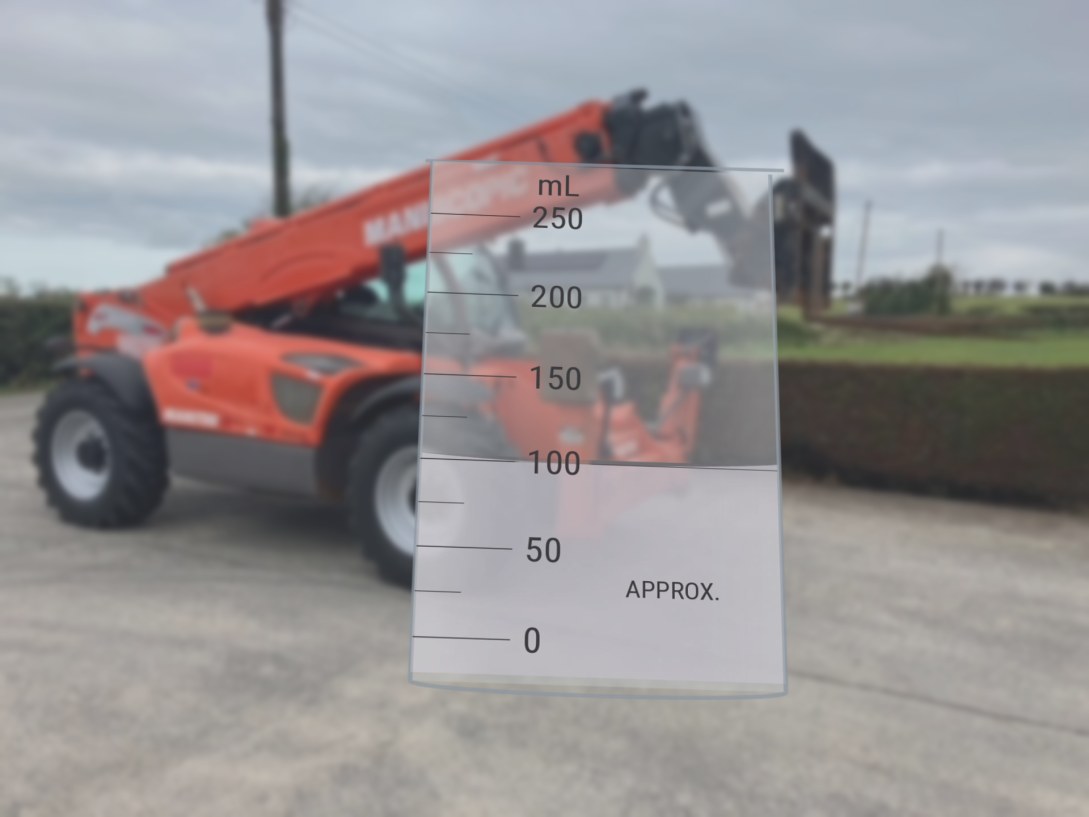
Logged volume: 100 mL
